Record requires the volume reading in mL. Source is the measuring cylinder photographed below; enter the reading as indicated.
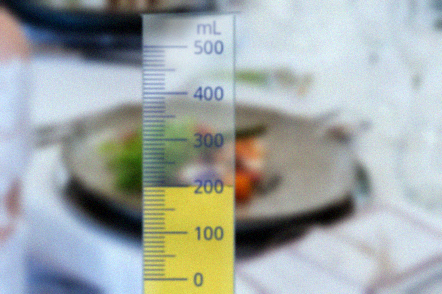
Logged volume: 200 mL
